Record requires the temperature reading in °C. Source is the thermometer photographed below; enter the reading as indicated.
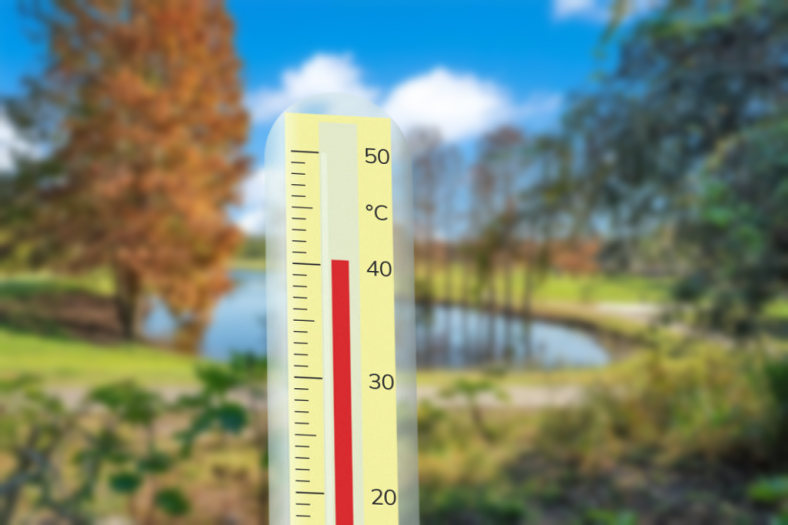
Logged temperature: 40.5 °C
